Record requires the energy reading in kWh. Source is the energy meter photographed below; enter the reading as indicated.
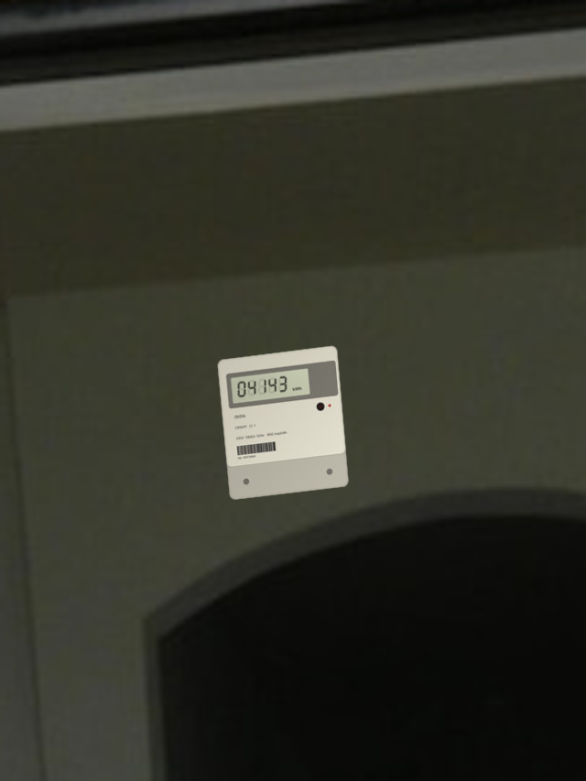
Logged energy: 4143 kWh
